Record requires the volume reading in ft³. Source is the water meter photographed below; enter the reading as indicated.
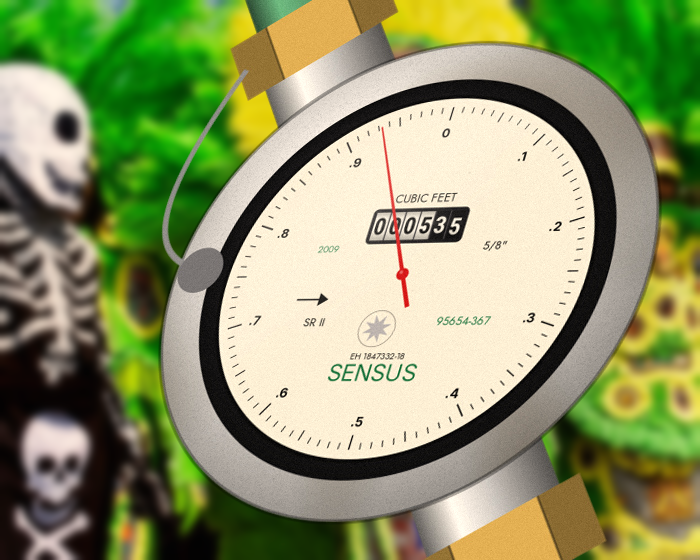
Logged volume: 534.93 ft³
